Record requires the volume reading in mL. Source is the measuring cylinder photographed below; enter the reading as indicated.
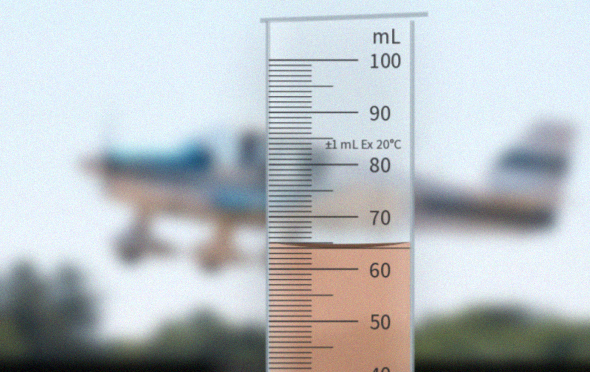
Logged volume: 64 mL
